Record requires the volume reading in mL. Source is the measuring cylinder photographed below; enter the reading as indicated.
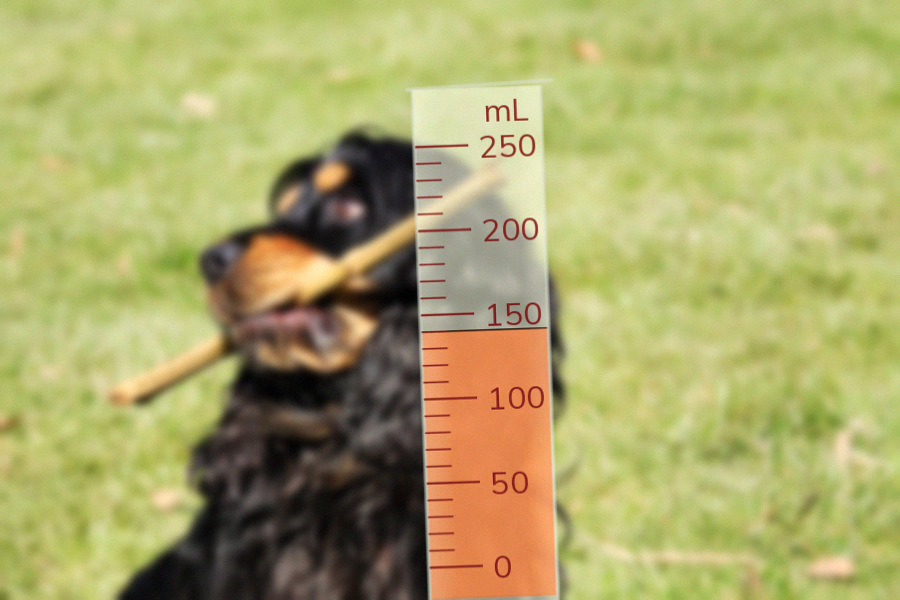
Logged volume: 140 mL
